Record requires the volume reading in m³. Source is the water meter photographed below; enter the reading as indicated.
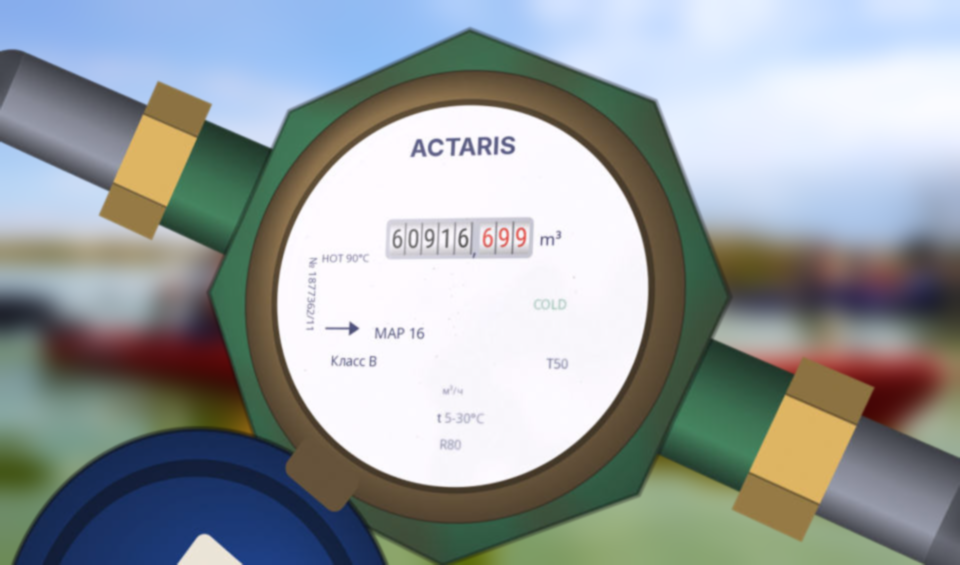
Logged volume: 60916.699 m³
